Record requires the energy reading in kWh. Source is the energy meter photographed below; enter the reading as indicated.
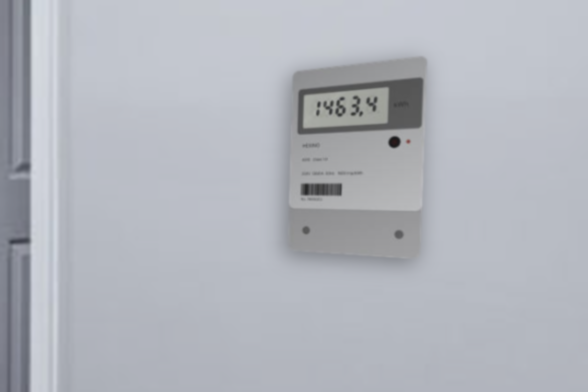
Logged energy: 1463.4 kWh
